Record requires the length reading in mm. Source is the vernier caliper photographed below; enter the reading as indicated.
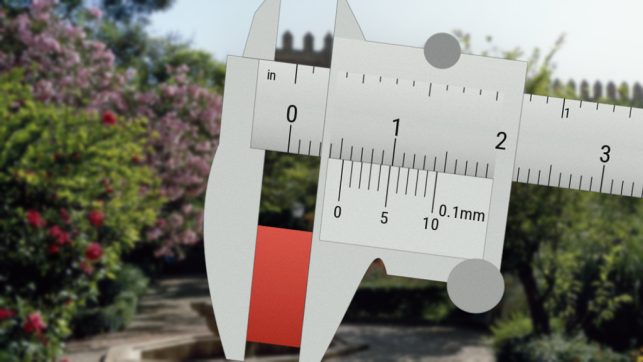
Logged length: 5.3 mm
